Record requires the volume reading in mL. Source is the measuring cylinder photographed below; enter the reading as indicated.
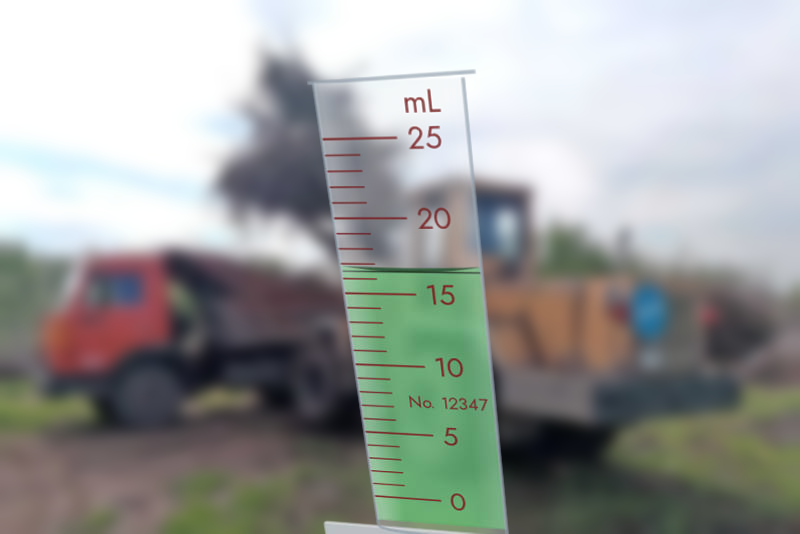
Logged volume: 16.5 mL
